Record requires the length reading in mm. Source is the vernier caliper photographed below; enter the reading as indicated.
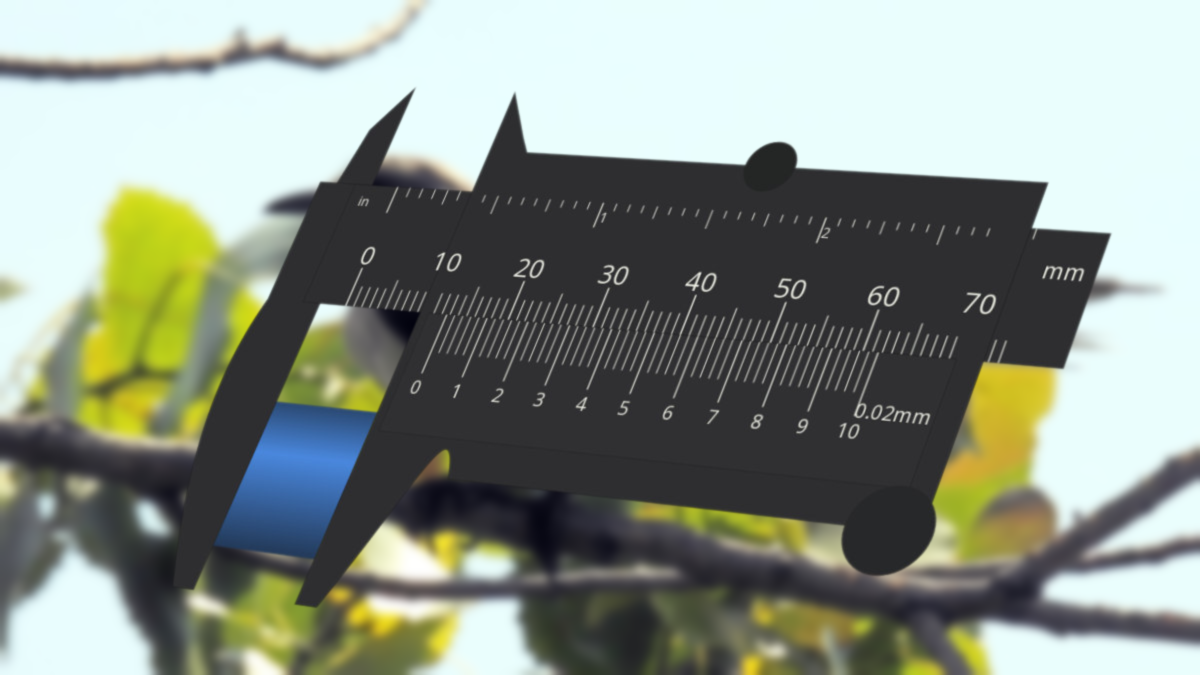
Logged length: 12.6 mm
